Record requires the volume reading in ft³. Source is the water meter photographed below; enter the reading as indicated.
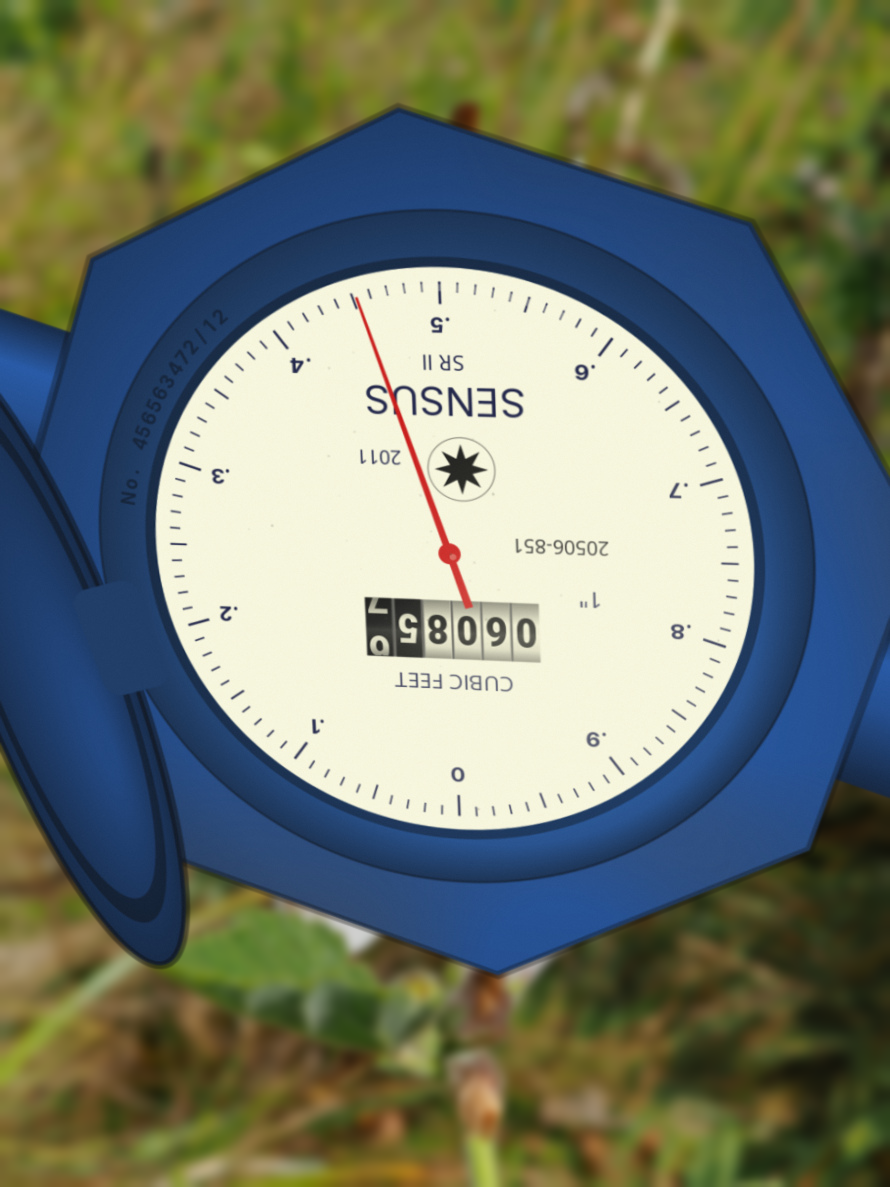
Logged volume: 60856.45 ft³
